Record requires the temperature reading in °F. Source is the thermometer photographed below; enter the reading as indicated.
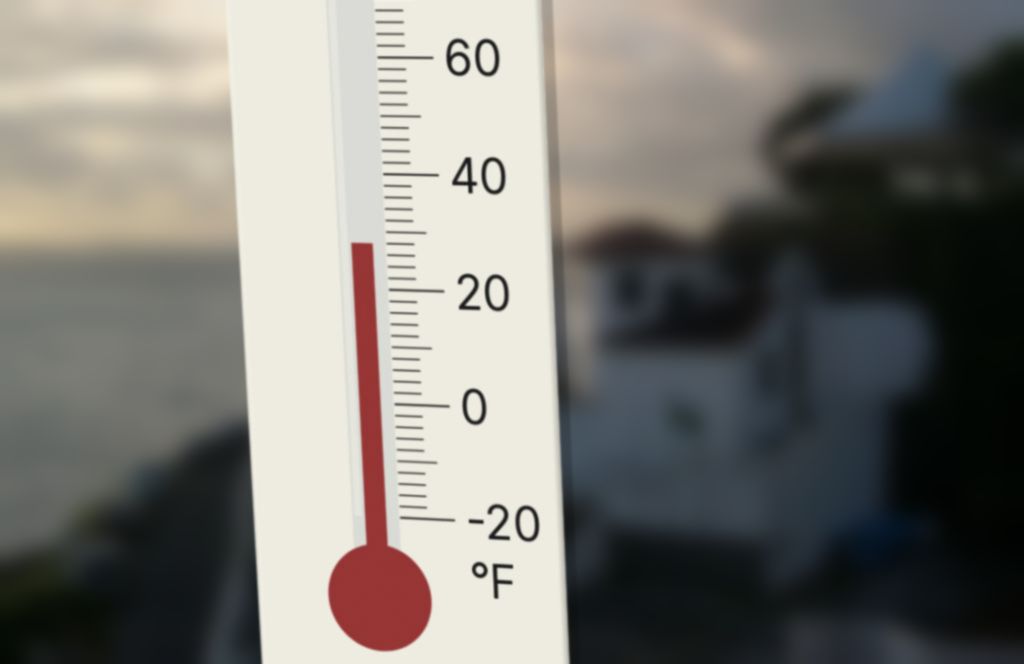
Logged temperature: 28 °F
